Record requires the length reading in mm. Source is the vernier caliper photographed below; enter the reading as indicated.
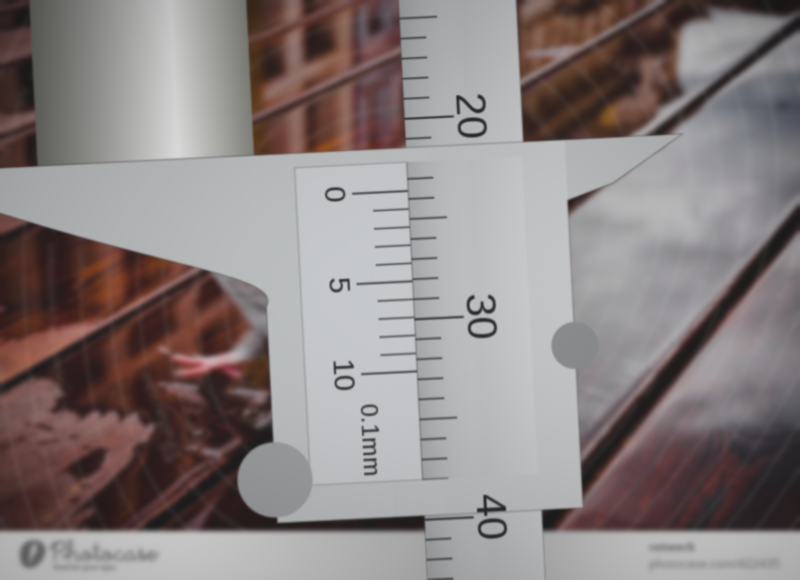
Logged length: 23.6 mm
